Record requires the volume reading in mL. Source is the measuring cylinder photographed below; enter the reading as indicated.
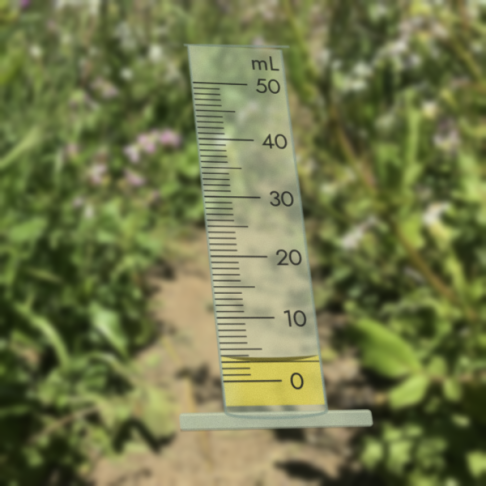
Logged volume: 3 mL
